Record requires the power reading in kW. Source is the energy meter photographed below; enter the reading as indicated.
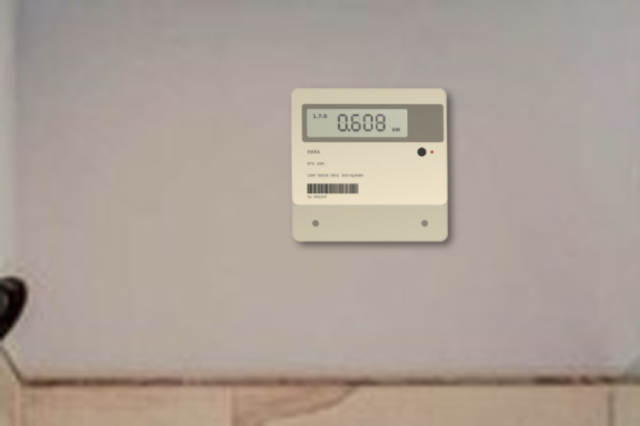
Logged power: 0.608 kW
